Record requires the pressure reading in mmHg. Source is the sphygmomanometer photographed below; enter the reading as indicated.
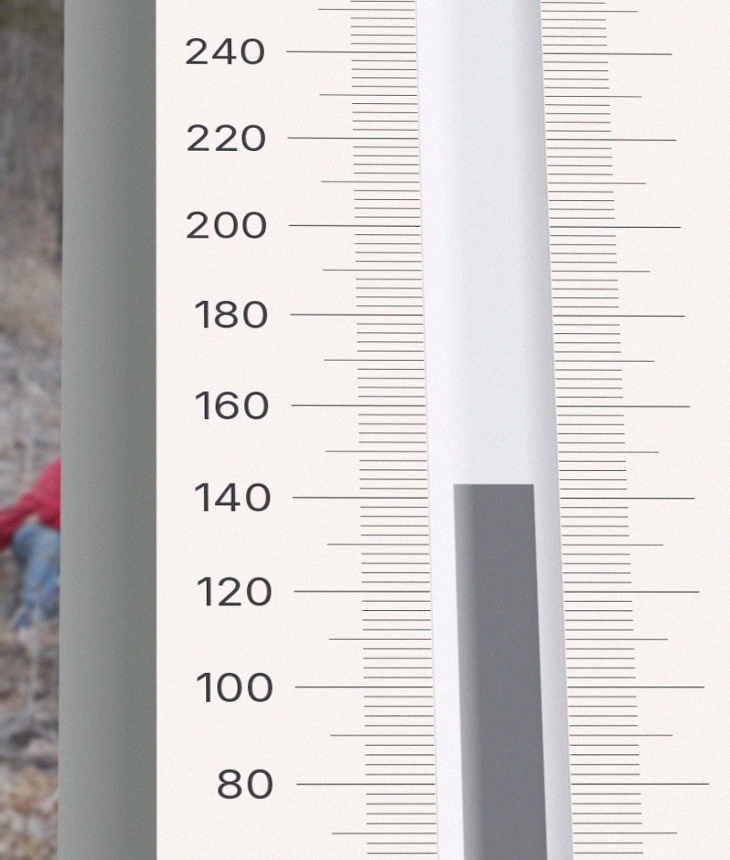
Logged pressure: 143 mmHg
